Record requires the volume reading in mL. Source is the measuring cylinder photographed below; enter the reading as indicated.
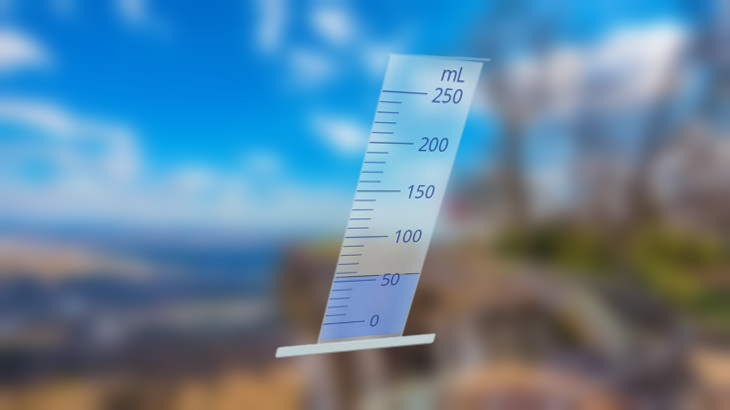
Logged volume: 55 mL
